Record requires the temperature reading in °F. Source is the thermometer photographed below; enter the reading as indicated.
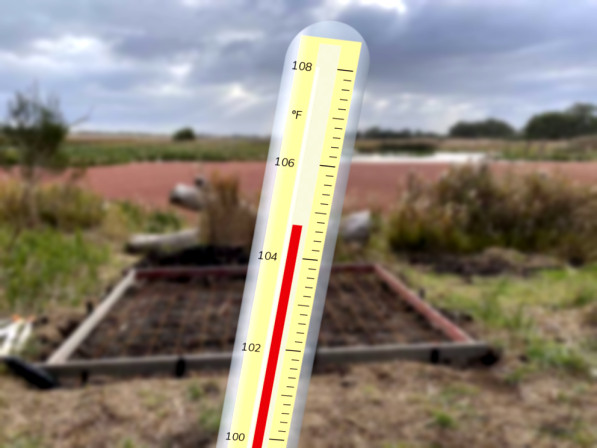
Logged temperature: 104.7 °F
